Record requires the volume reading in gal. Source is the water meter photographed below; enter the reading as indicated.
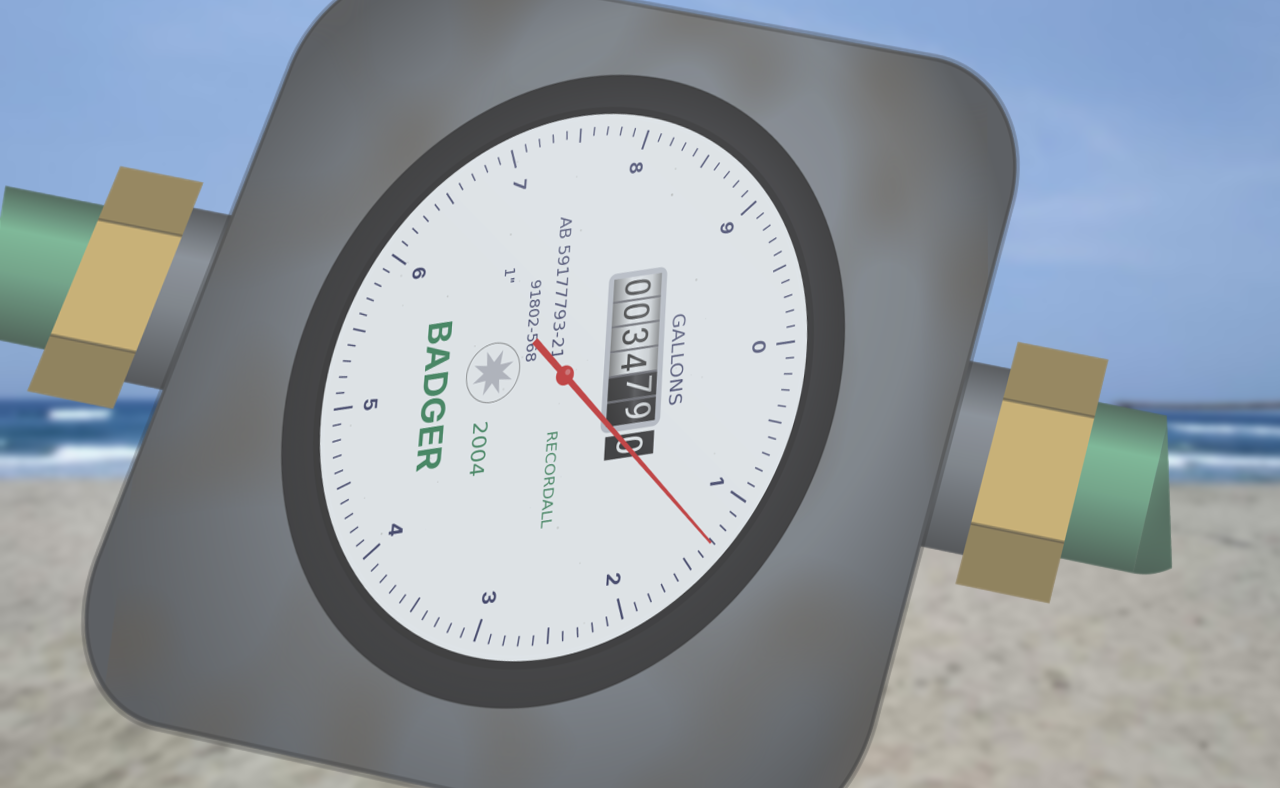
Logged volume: 34791.3 gal
